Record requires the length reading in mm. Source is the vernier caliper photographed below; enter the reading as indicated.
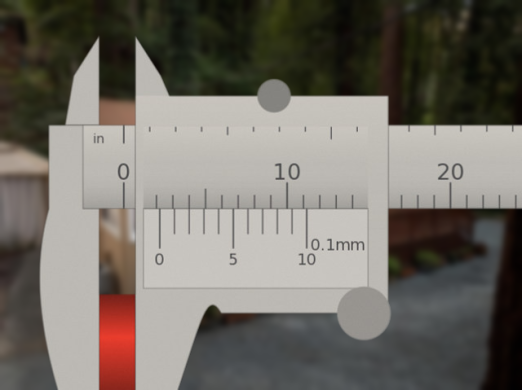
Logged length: 2.2 mm
